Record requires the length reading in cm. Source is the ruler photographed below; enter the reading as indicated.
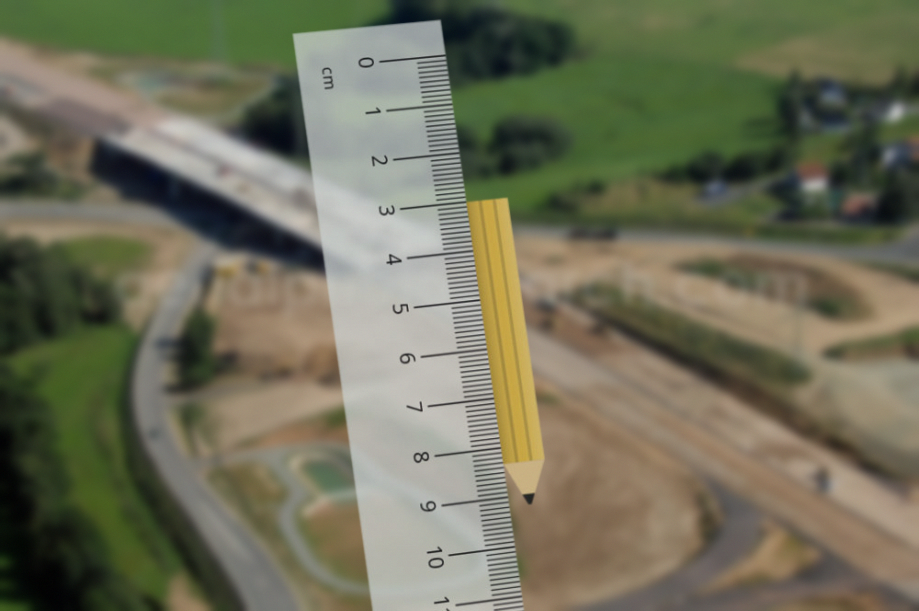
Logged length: 6.2 cm
